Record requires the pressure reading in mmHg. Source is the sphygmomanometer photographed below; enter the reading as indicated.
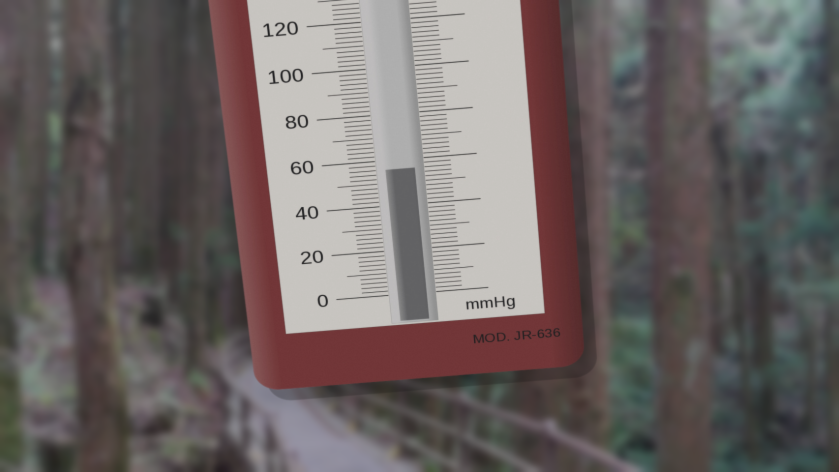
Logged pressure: 56 mmHg
